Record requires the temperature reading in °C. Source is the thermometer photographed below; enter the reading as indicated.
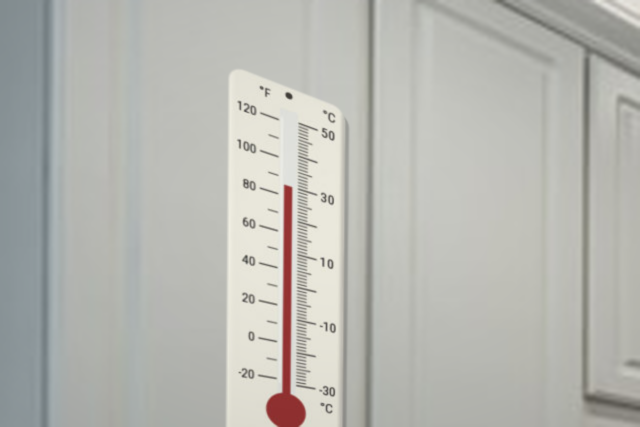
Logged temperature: 30 °C
